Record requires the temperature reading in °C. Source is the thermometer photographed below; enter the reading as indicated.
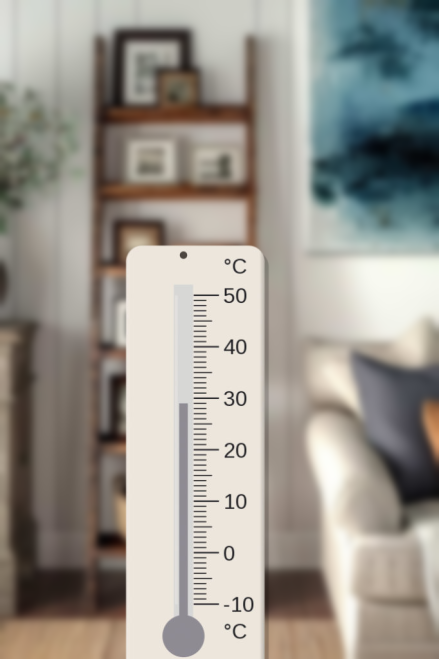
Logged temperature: 29 °C
